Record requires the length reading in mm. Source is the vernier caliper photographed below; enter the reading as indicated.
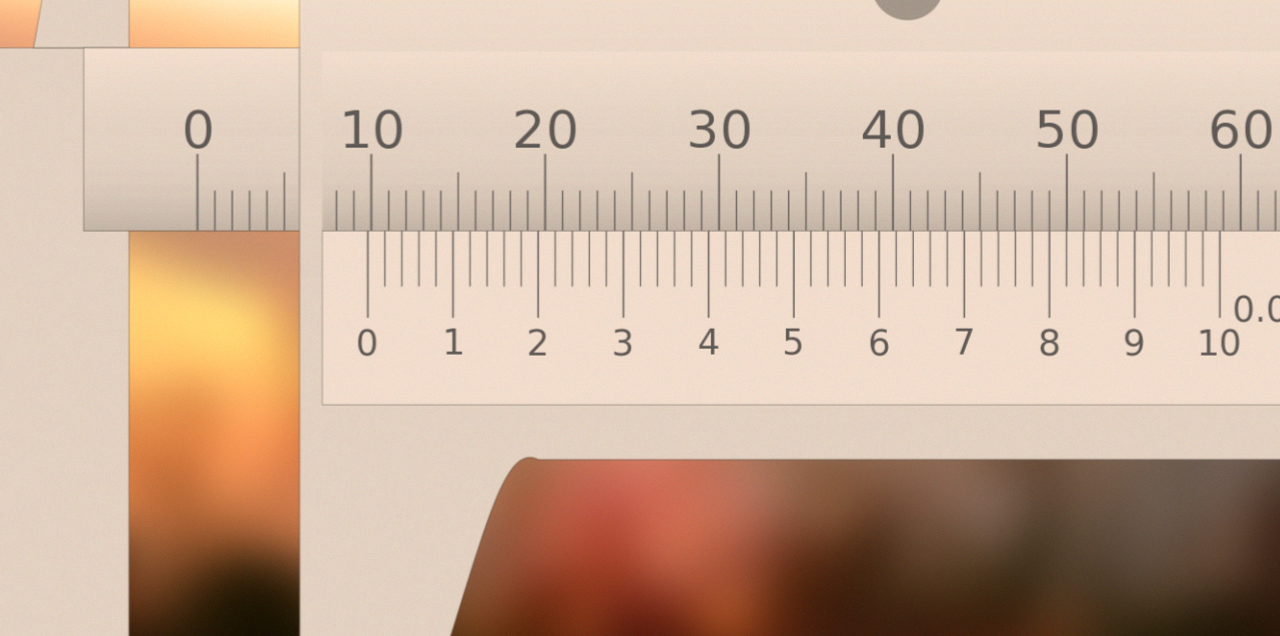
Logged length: 9.8 mm
